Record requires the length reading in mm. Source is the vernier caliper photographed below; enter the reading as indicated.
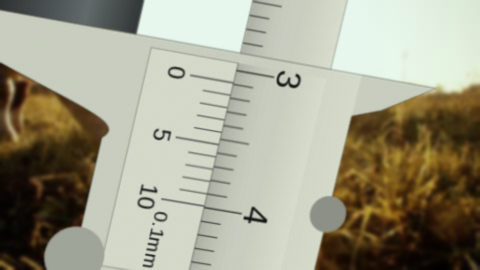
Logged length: 30.9 mm
